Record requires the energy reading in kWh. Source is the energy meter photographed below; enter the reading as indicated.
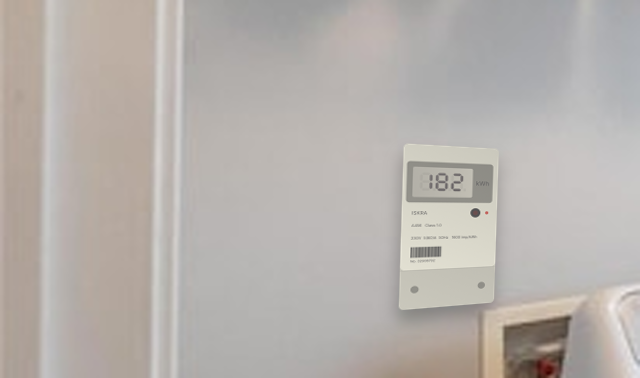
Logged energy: 182 kWh
